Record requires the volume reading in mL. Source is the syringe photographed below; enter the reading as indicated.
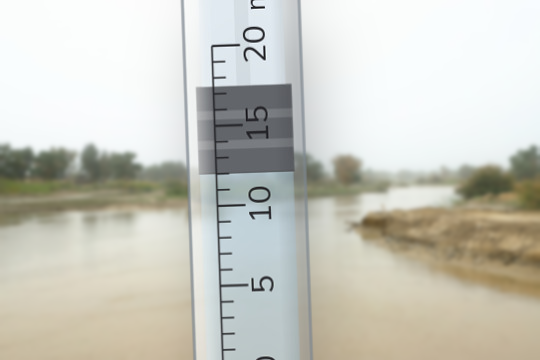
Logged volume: 12 mL
